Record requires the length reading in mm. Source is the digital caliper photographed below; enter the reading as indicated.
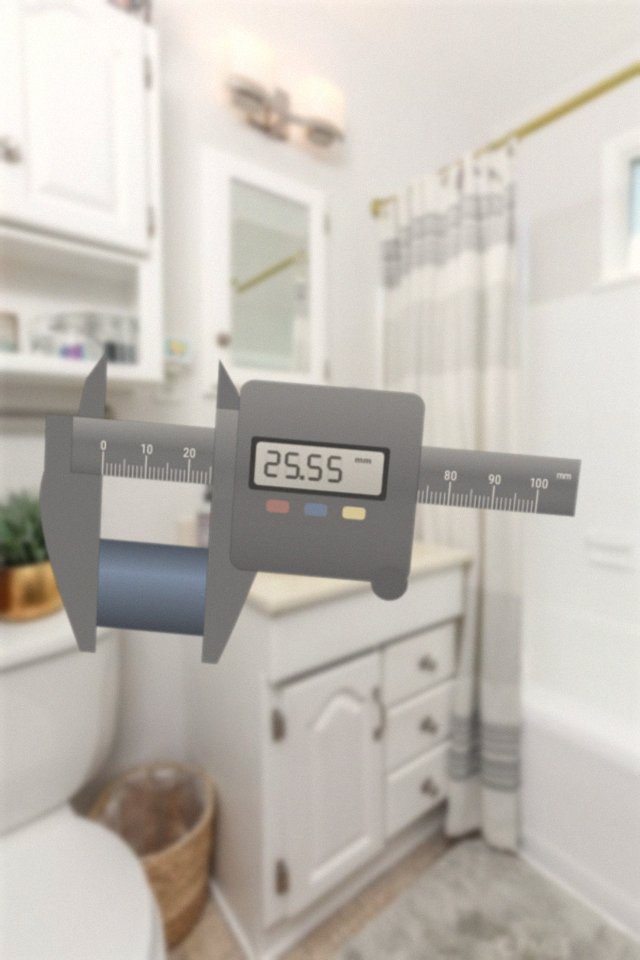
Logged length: 25.55 mm
